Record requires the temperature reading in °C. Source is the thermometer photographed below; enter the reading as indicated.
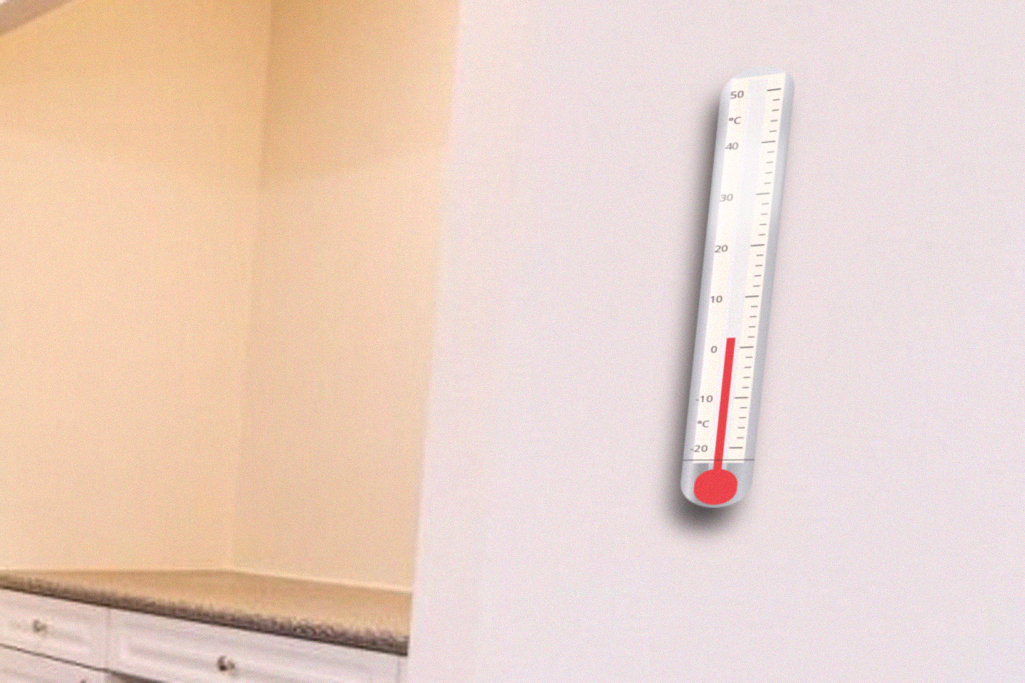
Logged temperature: 2 °C
